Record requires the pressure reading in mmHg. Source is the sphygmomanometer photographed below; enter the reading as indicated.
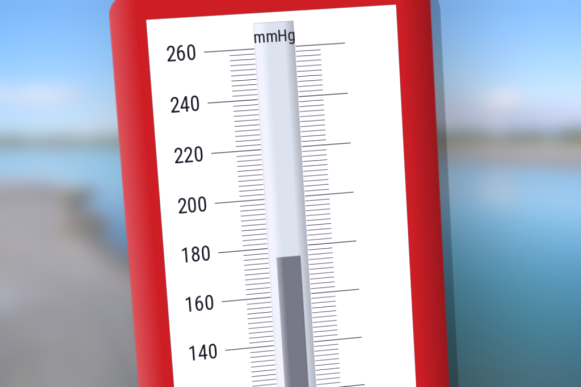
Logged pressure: 176 mmHg
